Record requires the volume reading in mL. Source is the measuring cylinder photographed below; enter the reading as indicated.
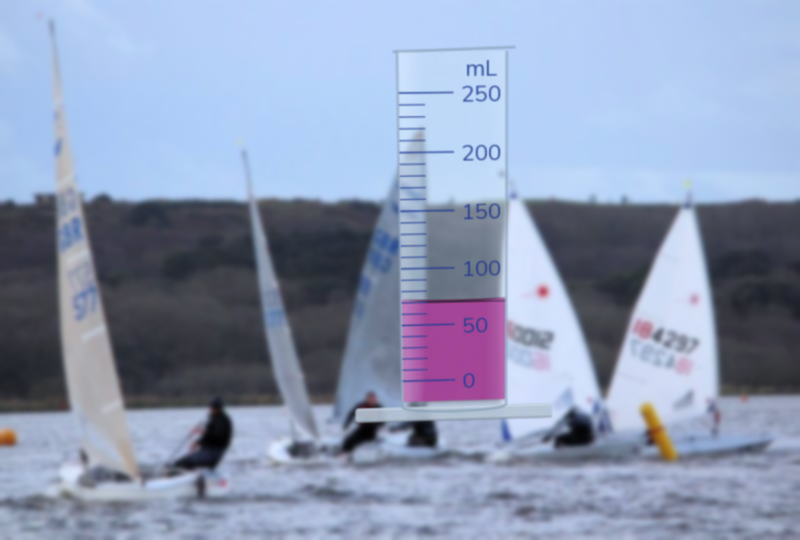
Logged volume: 70 mL
